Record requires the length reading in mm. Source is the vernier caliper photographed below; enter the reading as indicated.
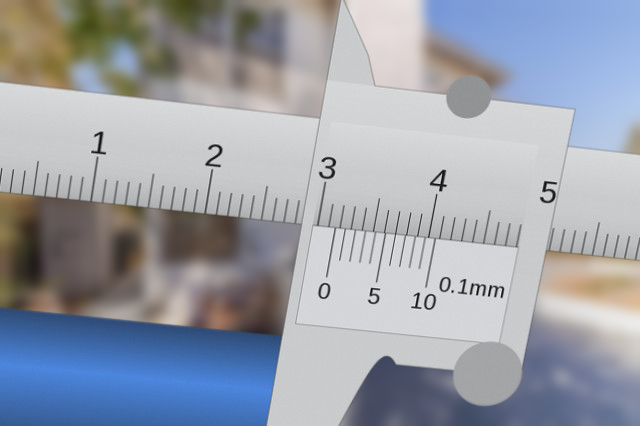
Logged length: 31.6 mm
